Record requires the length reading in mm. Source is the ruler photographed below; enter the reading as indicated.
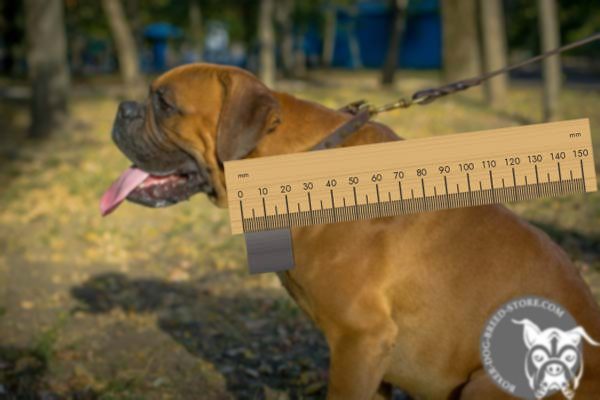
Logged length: 20 mm
